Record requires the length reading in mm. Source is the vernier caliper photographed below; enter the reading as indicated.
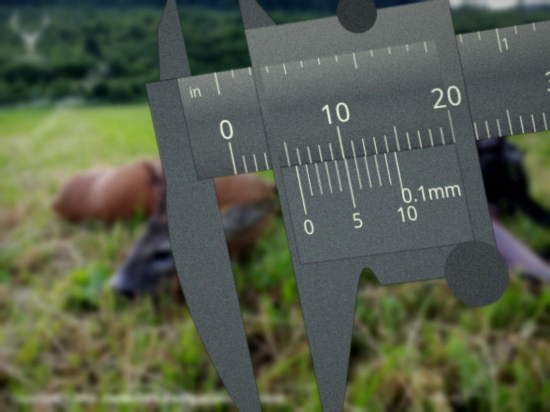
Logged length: 5.6 mm
